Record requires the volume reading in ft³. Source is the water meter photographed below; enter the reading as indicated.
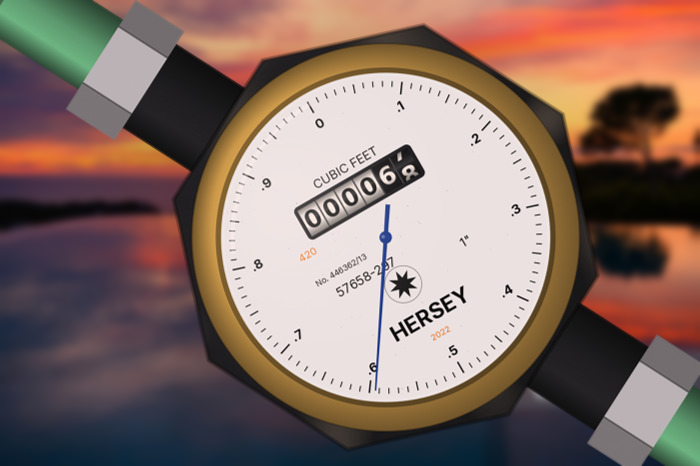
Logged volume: 67.59 ft³
